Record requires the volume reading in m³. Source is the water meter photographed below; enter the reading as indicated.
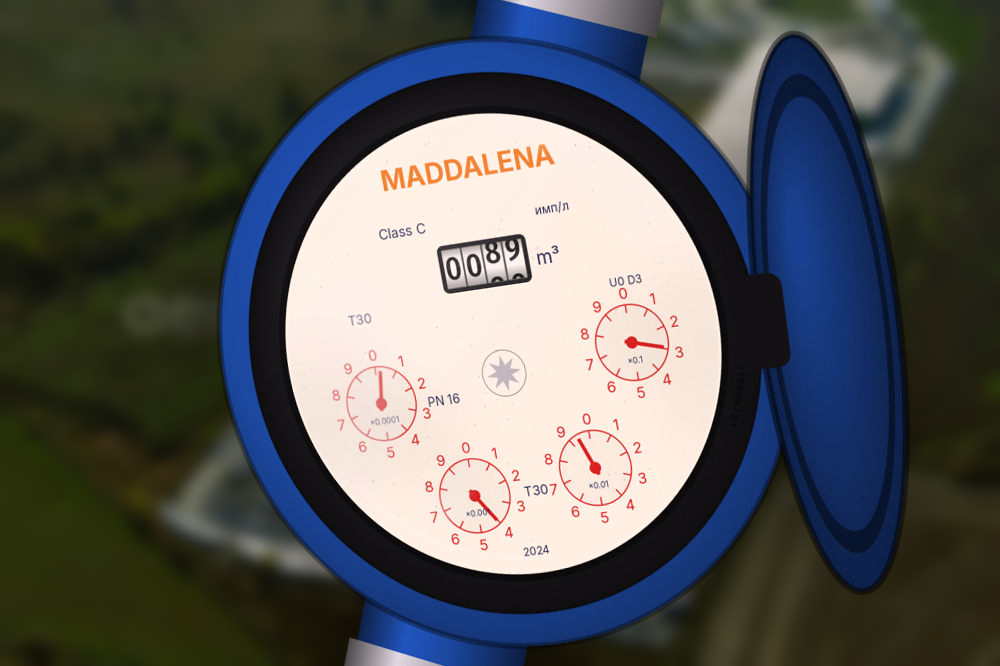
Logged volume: 89.2940 m³
